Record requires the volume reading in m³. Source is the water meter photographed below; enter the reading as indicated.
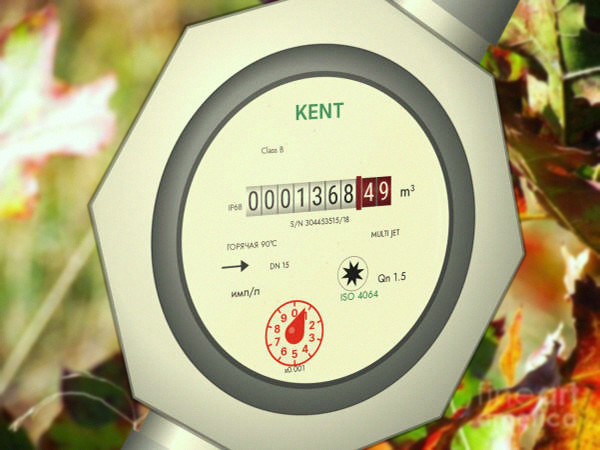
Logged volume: 1368.490 m³
